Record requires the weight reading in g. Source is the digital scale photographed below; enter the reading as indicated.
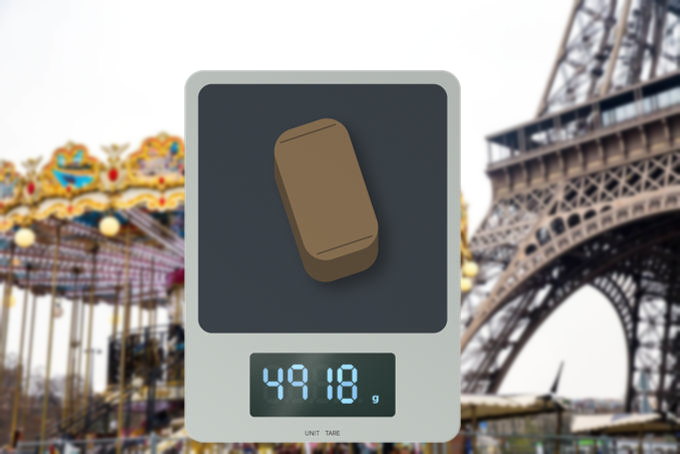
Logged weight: 4918 g
